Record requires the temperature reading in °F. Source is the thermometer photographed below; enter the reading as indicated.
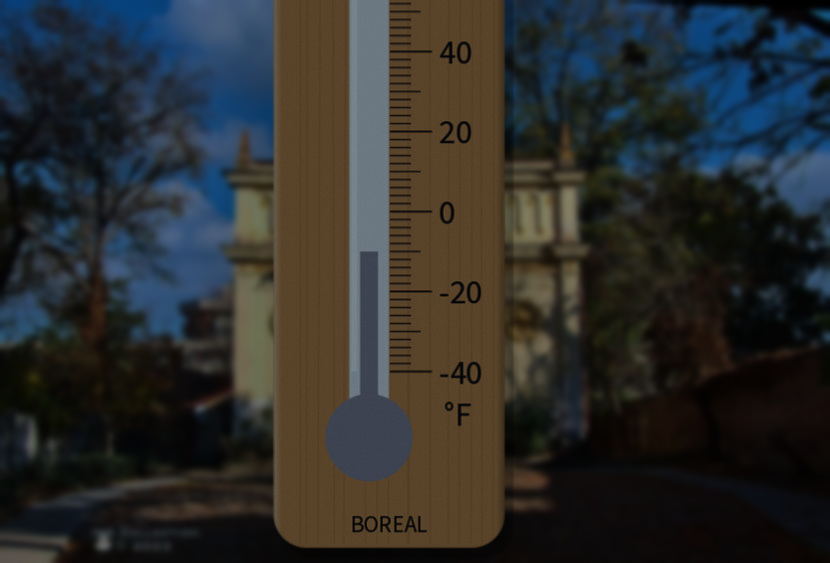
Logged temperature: -10 °F
